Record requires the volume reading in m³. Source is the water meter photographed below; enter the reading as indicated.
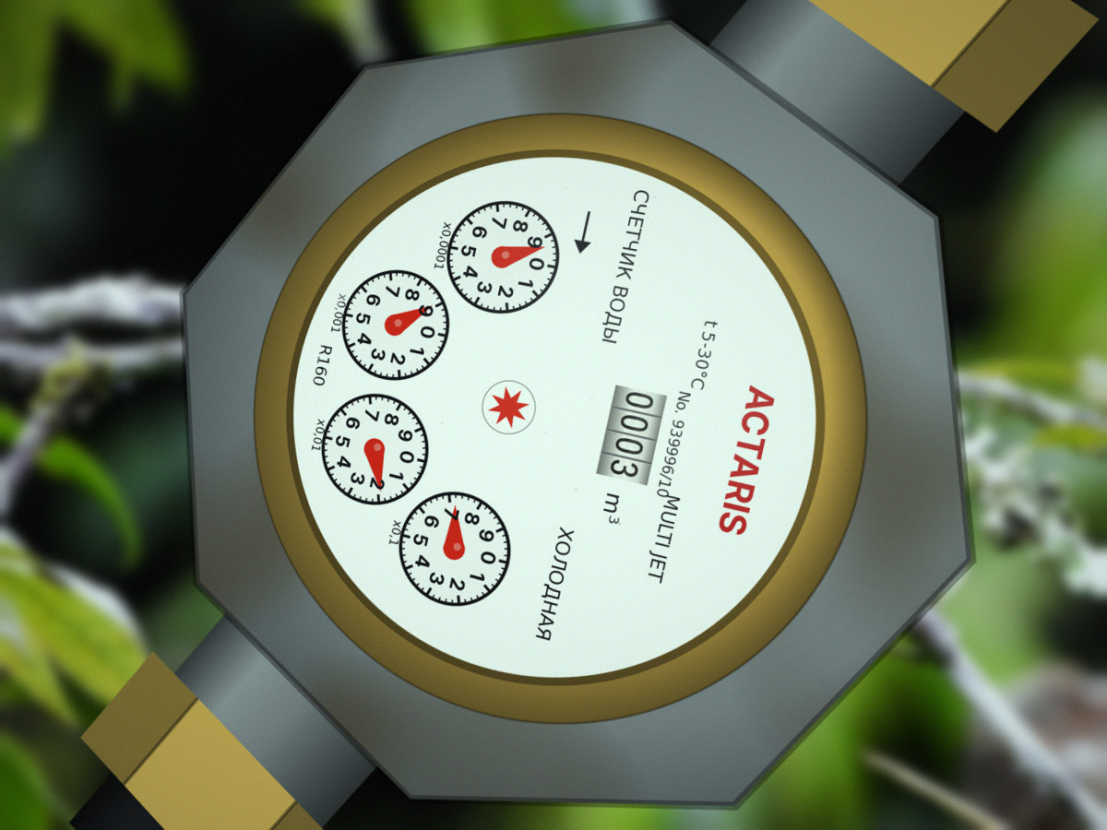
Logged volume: 3.7189 m³
